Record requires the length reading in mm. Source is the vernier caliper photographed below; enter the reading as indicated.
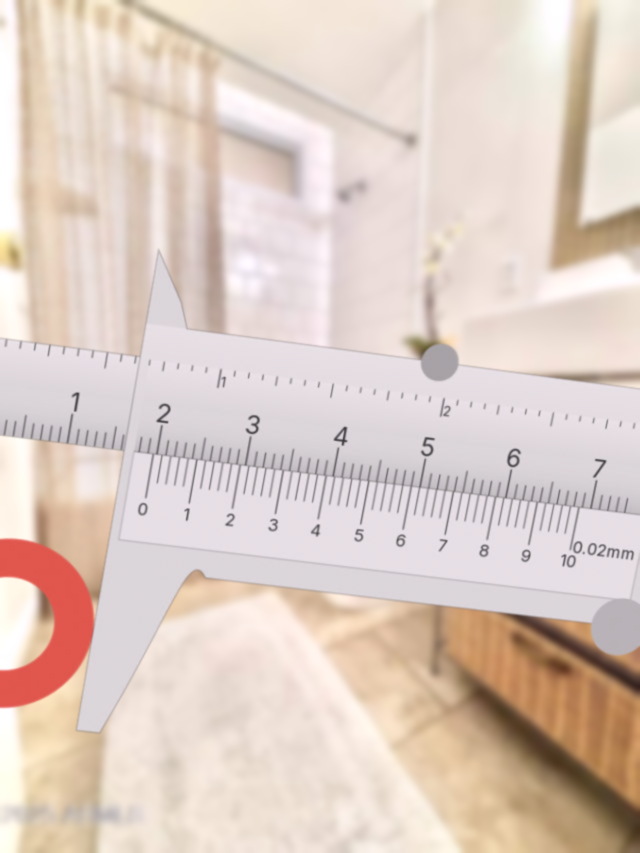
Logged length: 19.6 mm
